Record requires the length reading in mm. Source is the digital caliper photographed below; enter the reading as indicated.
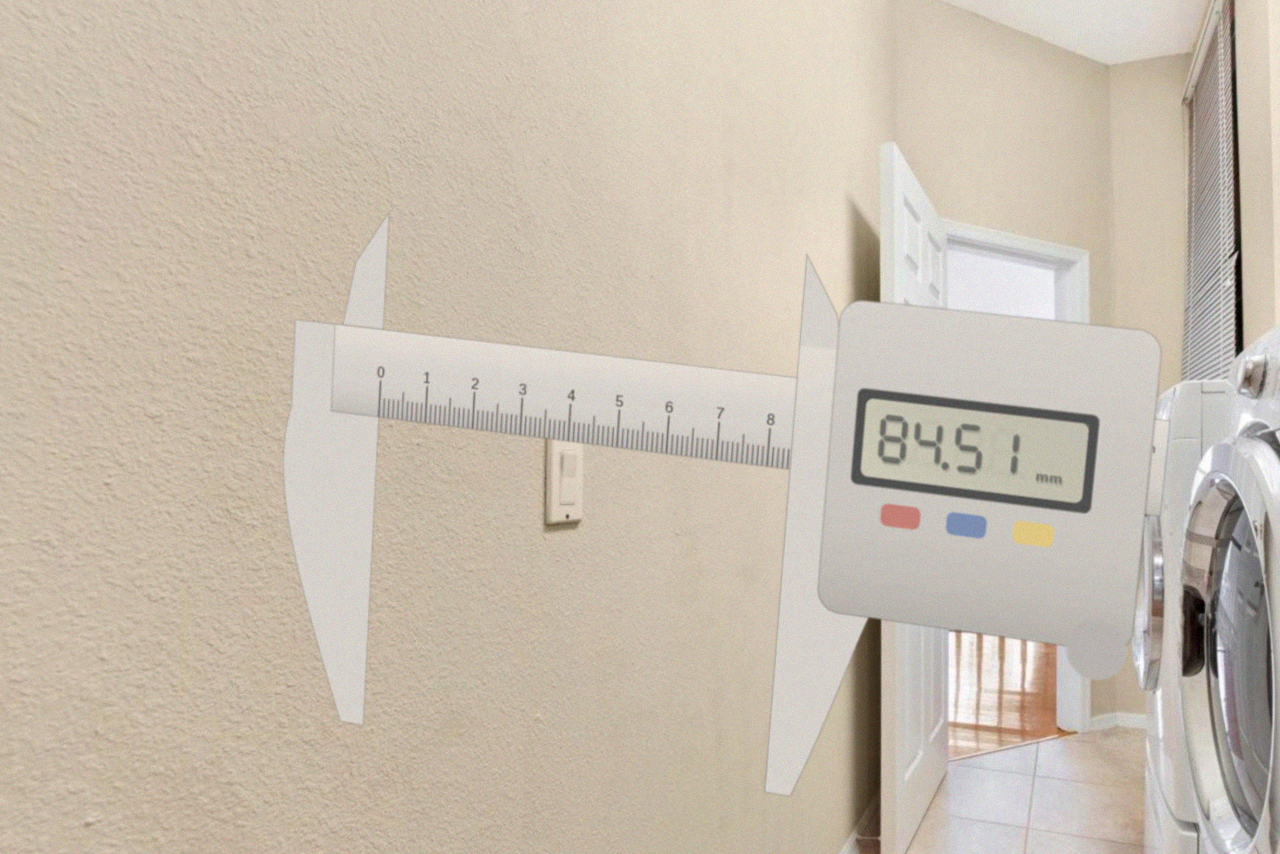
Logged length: 84.51 mm
